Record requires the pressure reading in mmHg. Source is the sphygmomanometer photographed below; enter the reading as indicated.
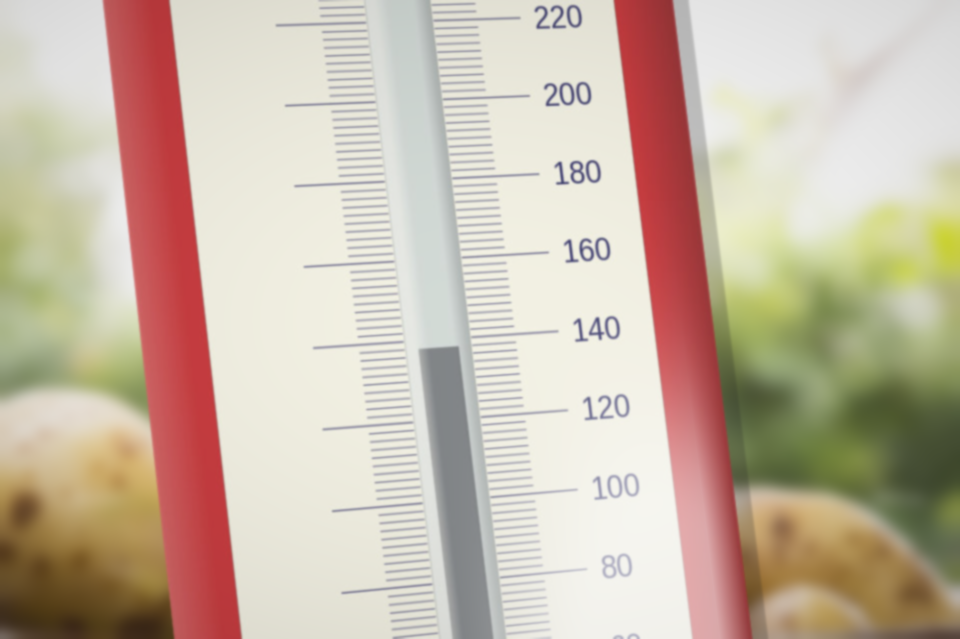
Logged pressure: 138 mmHg
